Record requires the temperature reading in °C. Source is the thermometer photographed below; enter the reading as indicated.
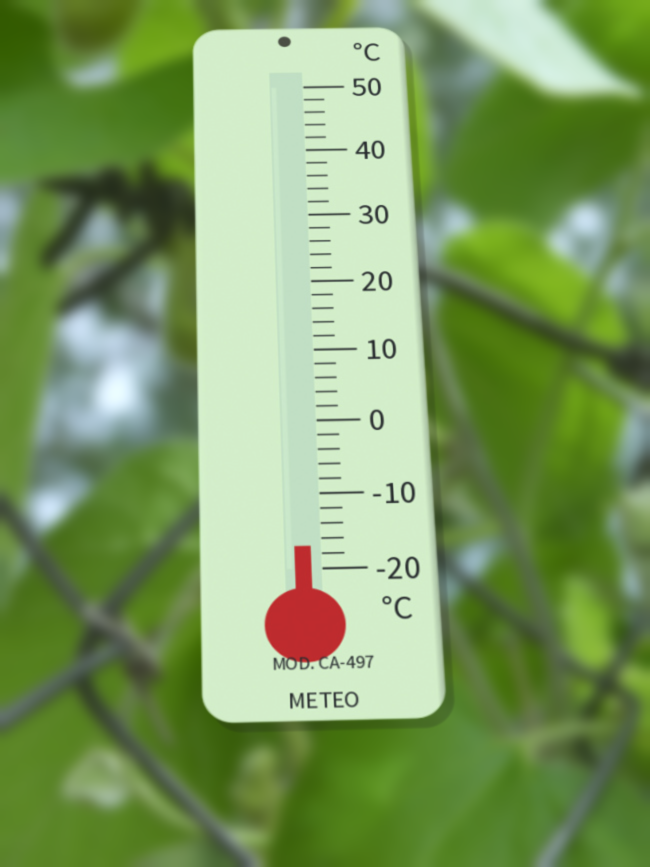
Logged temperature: -17 °C
